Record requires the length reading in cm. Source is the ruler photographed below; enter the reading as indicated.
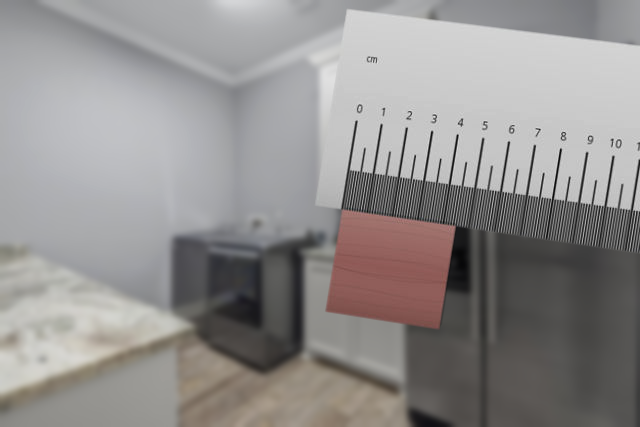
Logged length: 4.5 cm
